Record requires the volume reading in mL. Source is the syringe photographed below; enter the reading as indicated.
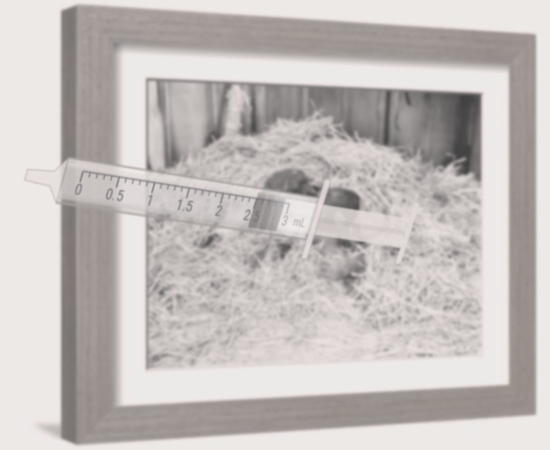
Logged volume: 2.5 mL
